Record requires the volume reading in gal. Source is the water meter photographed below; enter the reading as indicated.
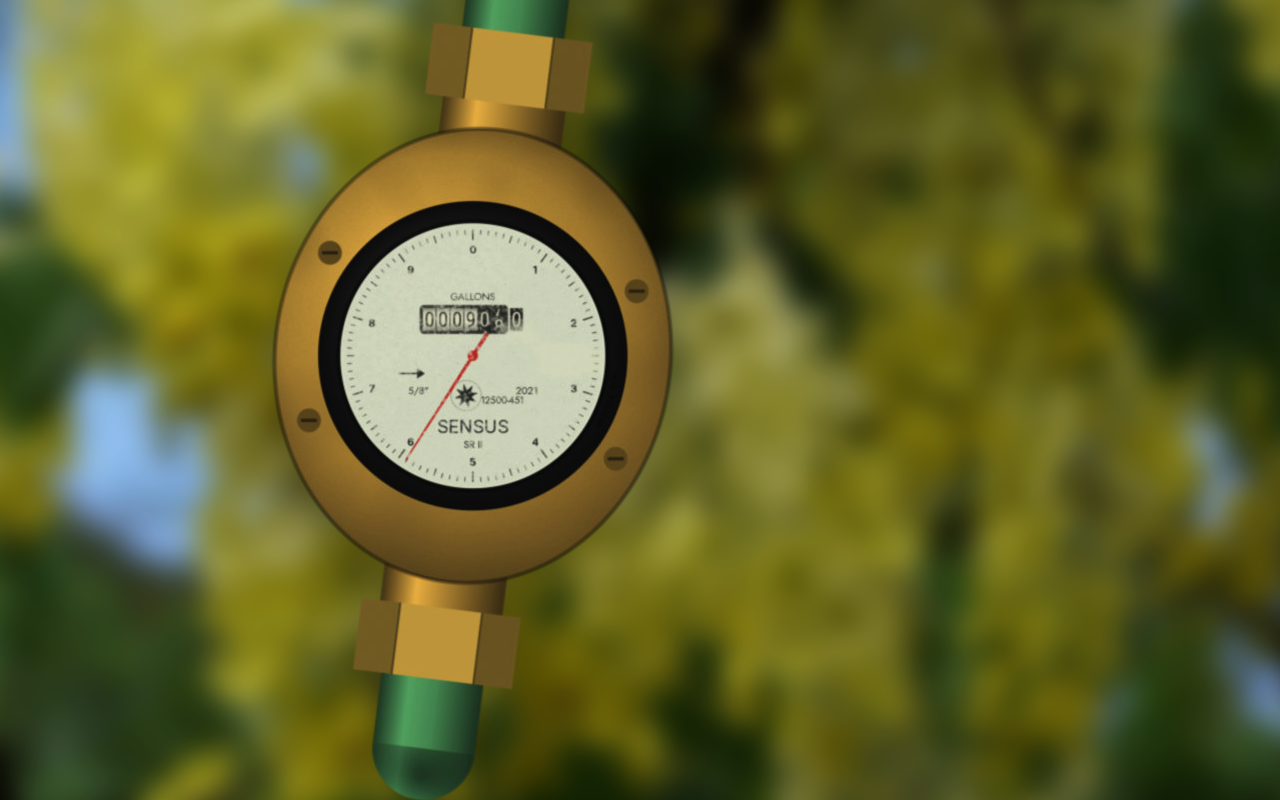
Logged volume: 9075.9 gal
